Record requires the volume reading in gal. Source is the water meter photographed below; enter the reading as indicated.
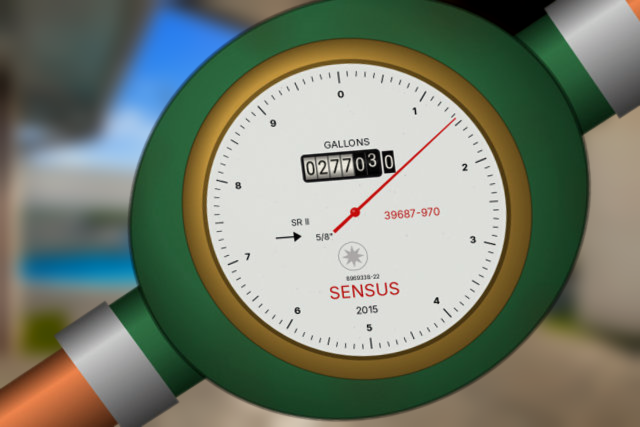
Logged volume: 277031.4 gal
